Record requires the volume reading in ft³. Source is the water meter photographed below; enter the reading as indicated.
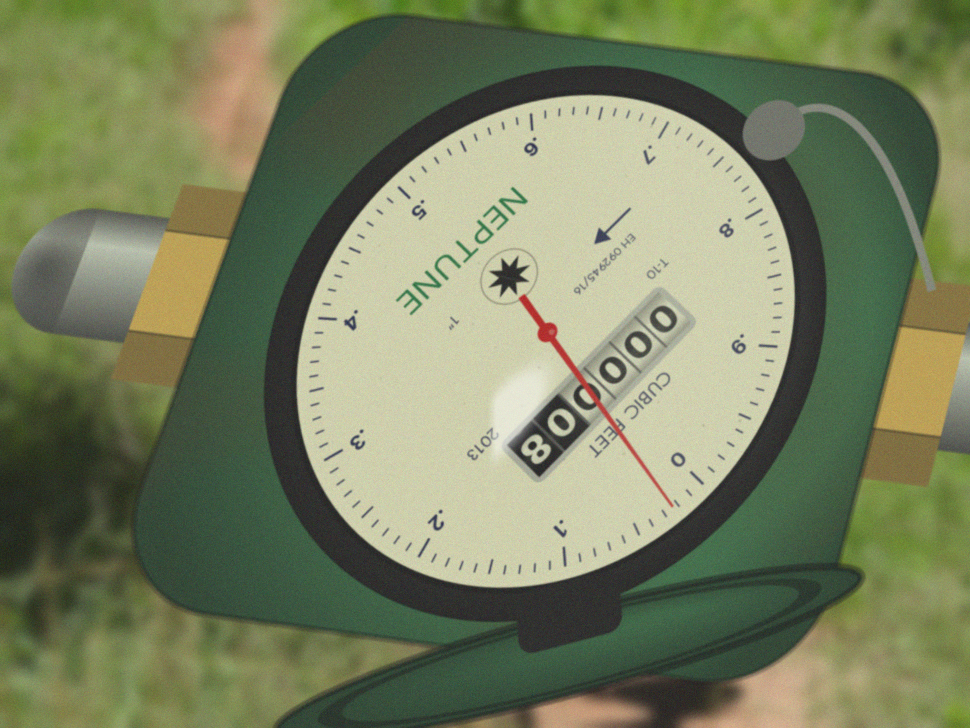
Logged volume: 8.02 ft³
